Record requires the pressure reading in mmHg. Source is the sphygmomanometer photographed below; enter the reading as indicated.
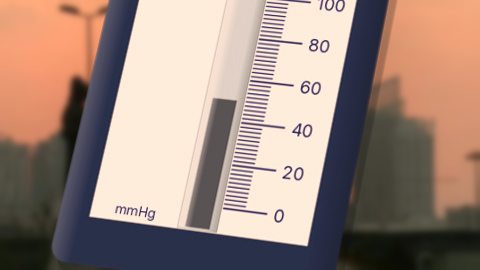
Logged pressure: 50 mmHg
